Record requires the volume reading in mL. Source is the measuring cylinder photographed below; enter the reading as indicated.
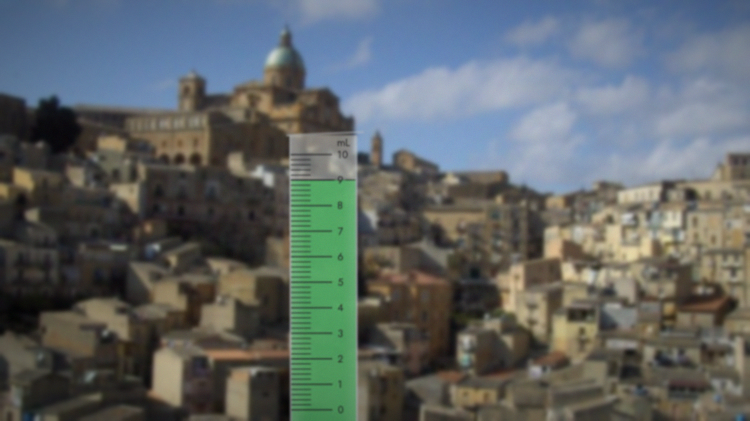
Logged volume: 9 mL
